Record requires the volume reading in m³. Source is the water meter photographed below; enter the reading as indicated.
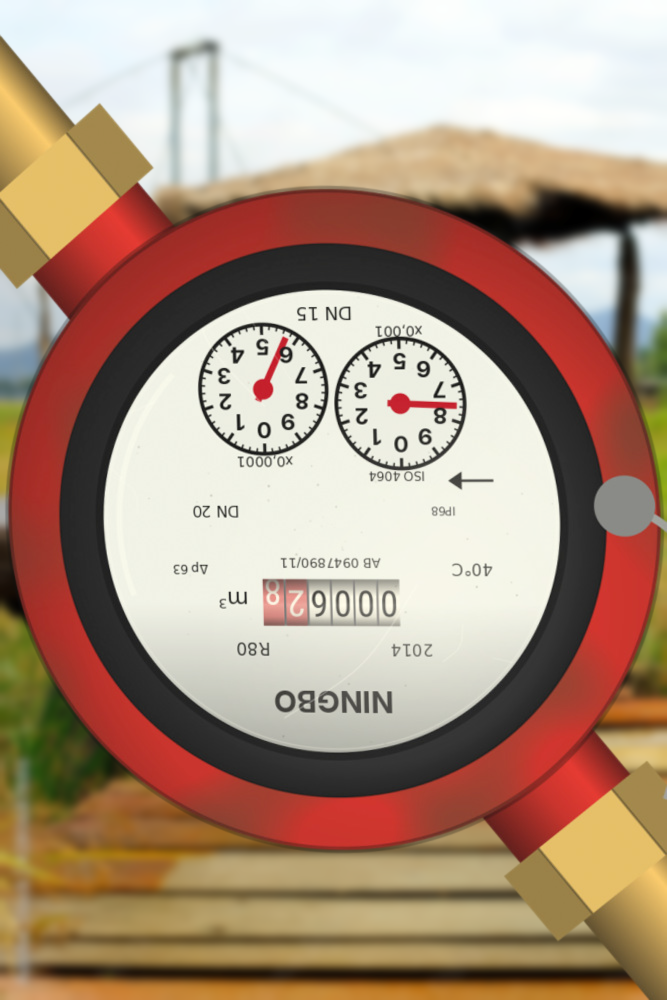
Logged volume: 6.2775 m³
